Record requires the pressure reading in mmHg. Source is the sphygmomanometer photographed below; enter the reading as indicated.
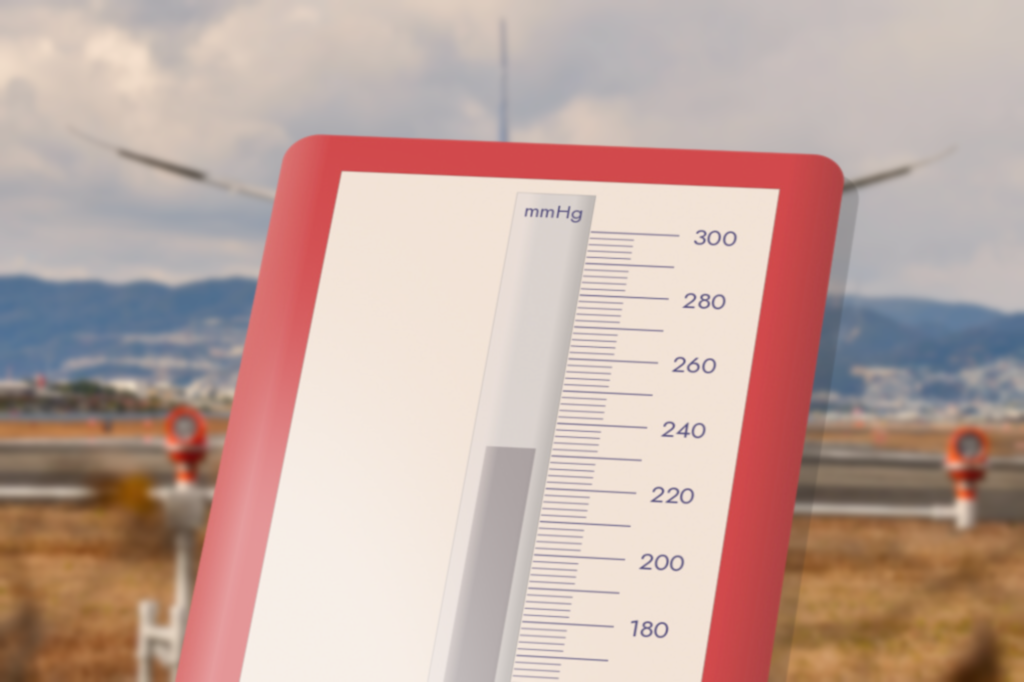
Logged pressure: 232 mmHg
